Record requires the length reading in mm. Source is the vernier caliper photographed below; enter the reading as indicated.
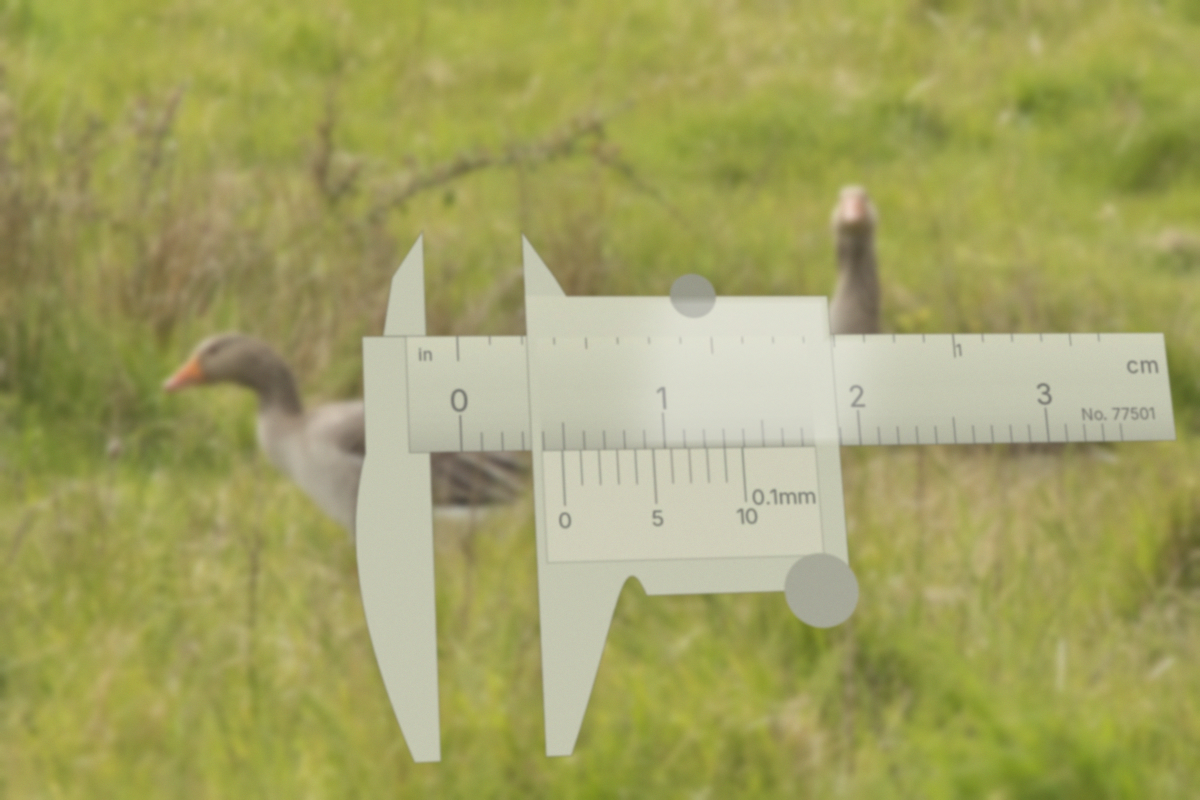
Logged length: 4.9 mm
